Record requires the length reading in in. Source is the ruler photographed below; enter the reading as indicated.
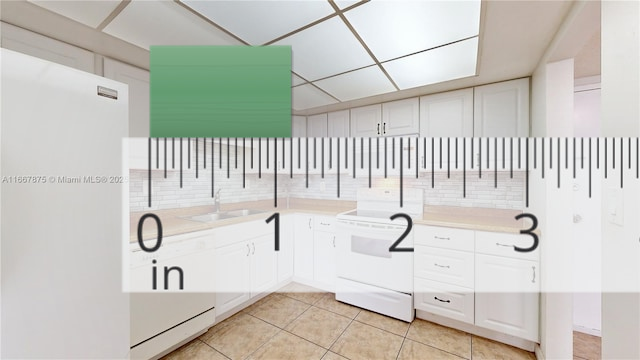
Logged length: 1.125 in
